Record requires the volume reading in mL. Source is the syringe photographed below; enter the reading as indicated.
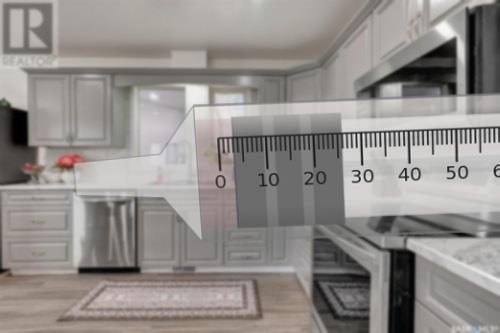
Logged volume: 3 mL
